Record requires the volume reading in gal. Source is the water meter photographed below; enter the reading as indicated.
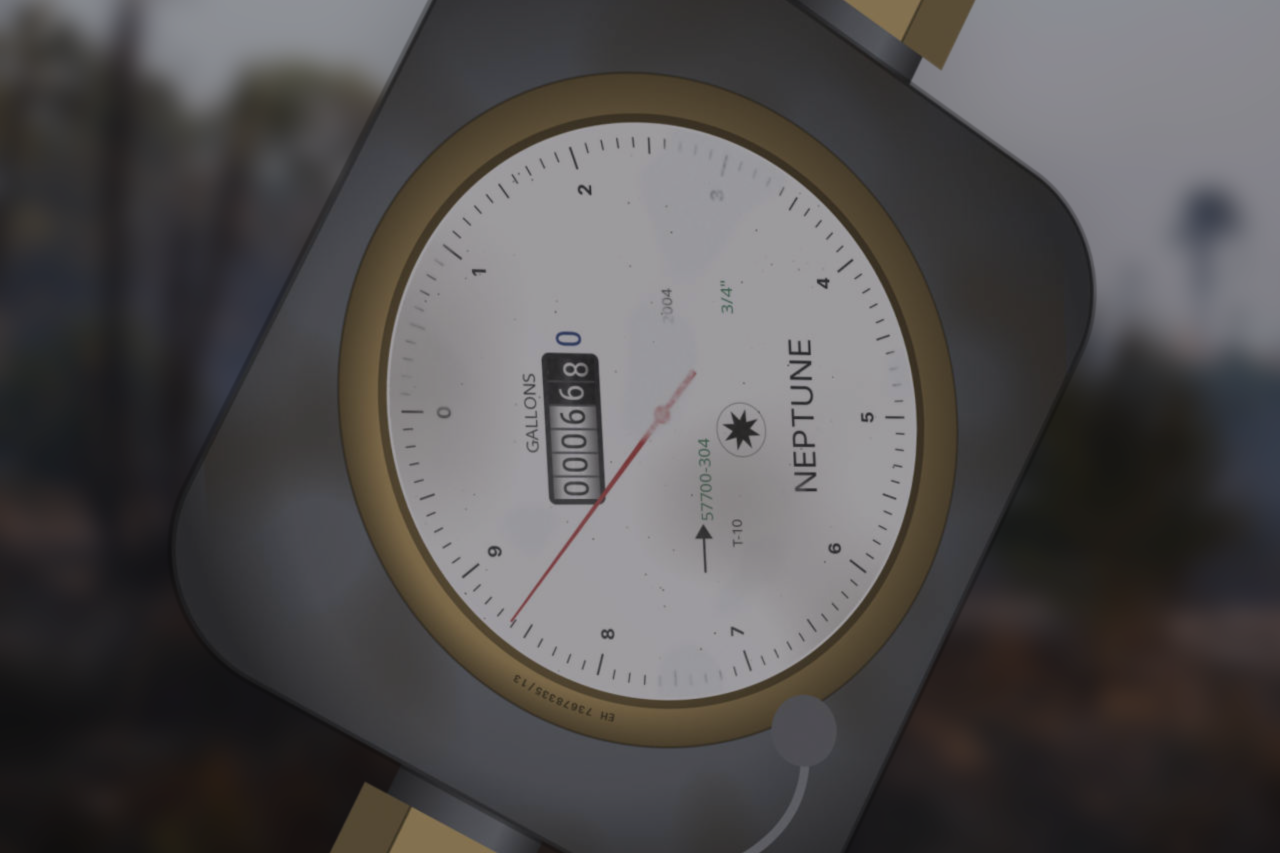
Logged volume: 6678.6 gal
